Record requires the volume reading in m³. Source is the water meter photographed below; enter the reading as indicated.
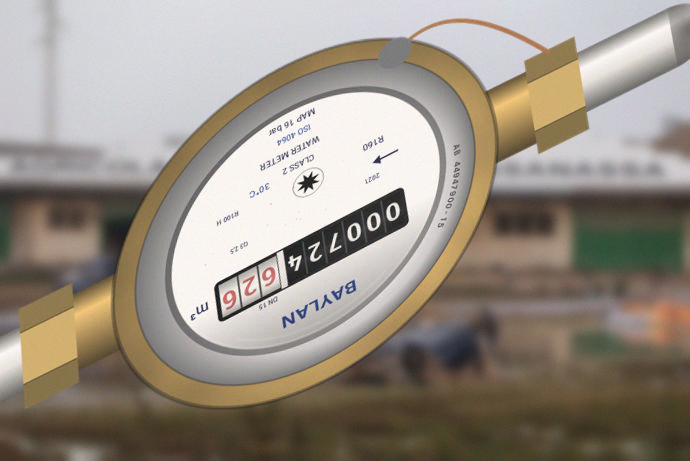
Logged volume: 724.626 m³
